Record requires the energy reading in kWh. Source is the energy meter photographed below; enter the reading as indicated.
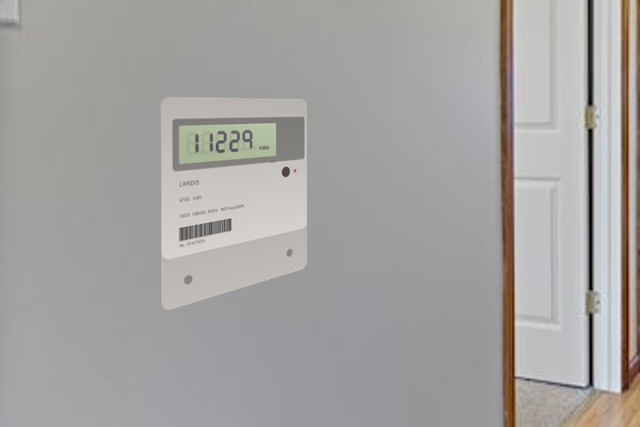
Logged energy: 11229 kWh
